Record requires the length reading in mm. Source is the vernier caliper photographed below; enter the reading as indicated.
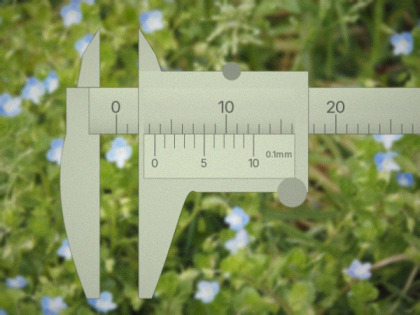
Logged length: 3.5 mm
